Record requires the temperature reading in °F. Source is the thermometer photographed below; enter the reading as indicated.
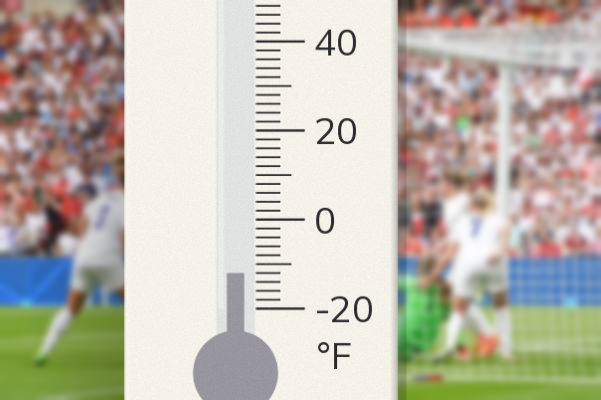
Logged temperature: -12 °F
